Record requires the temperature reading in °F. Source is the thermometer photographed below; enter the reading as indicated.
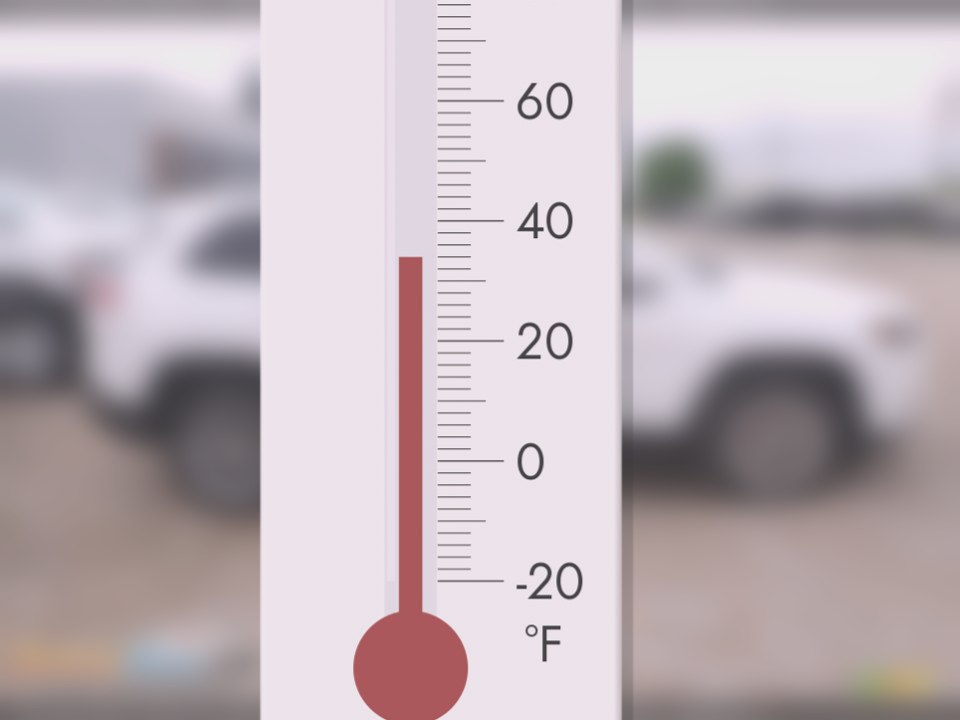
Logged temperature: 34 °F
